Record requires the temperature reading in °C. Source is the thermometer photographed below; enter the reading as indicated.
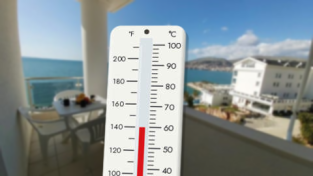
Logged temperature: 60 °C
